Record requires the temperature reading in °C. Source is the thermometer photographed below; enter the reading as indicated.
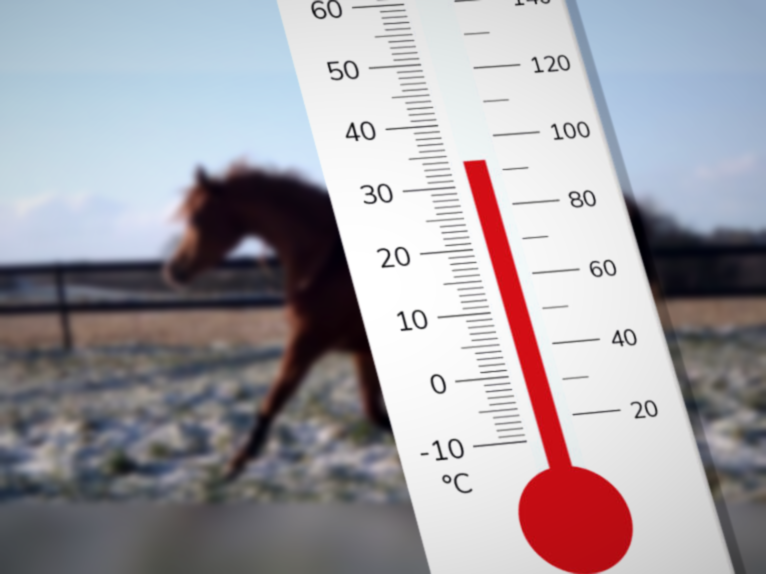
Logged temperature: 34 °C
